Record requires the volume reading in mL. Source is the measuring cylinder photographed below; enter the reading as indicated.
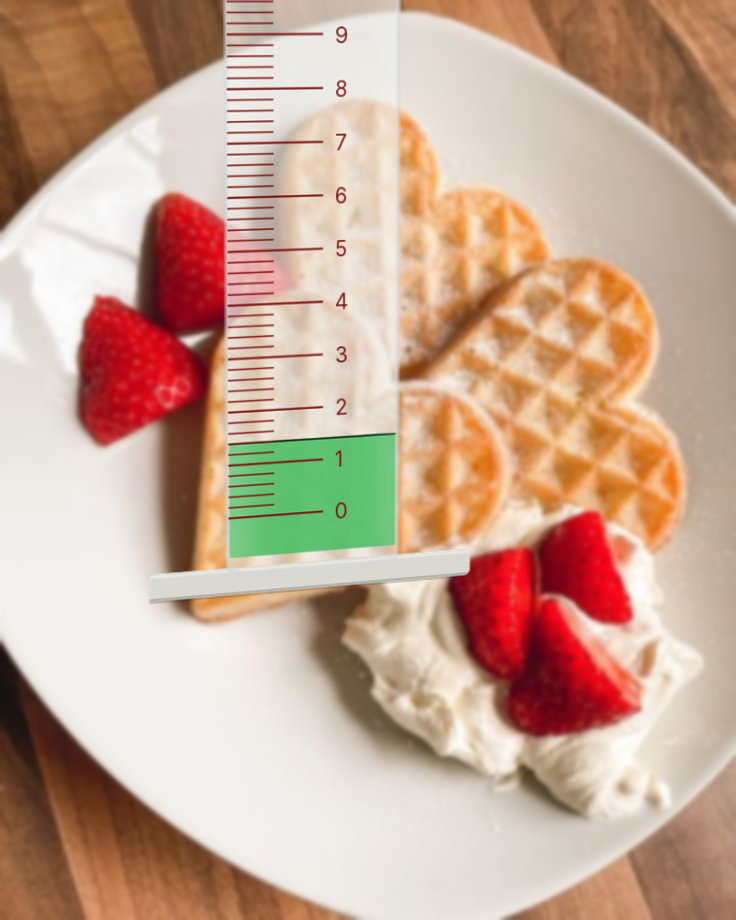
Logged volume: 1.4 mL
